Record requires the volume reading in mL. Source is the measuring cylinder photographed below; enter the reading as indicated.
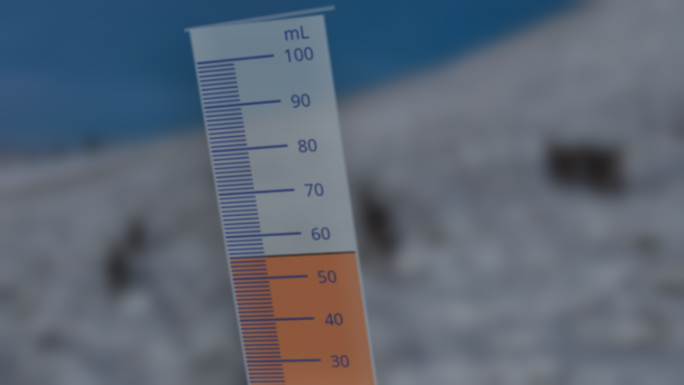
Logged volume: 55 mL
